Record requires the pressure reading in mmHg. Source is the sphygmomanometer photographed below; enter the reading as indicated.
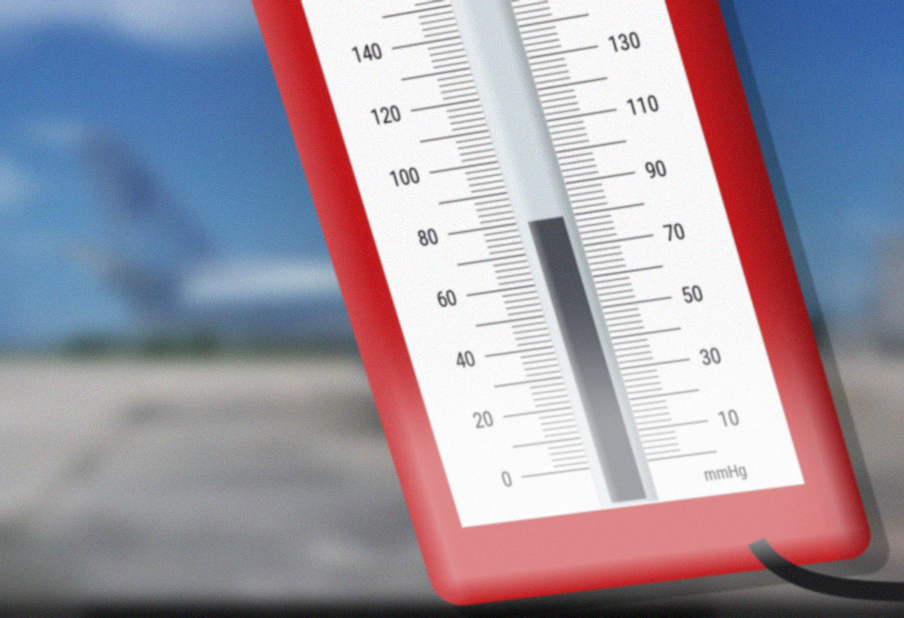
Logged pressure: 80 mmHg
